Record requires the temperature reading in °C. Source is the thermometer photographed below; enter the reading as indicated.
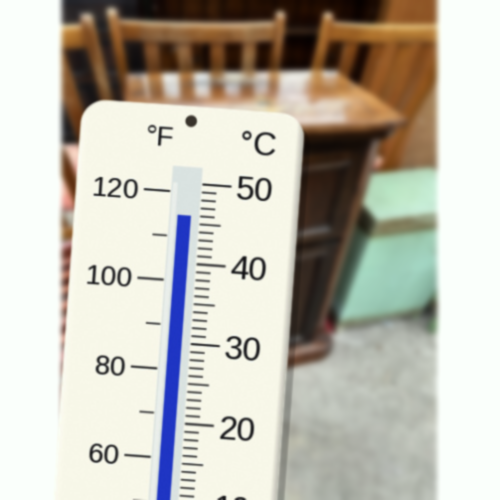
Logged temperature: 46 °C
